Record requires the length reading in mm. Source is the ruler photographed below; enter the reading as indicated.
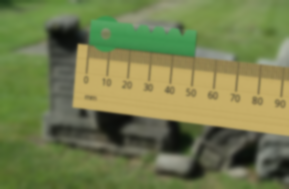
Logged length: 50 mm
